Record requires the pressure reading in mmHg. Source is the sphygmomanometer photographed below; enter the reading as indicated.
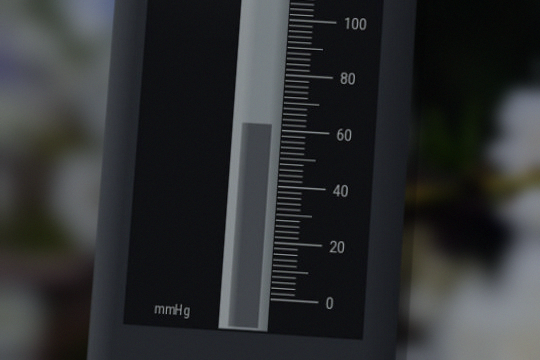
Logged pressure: 62 mmHg
